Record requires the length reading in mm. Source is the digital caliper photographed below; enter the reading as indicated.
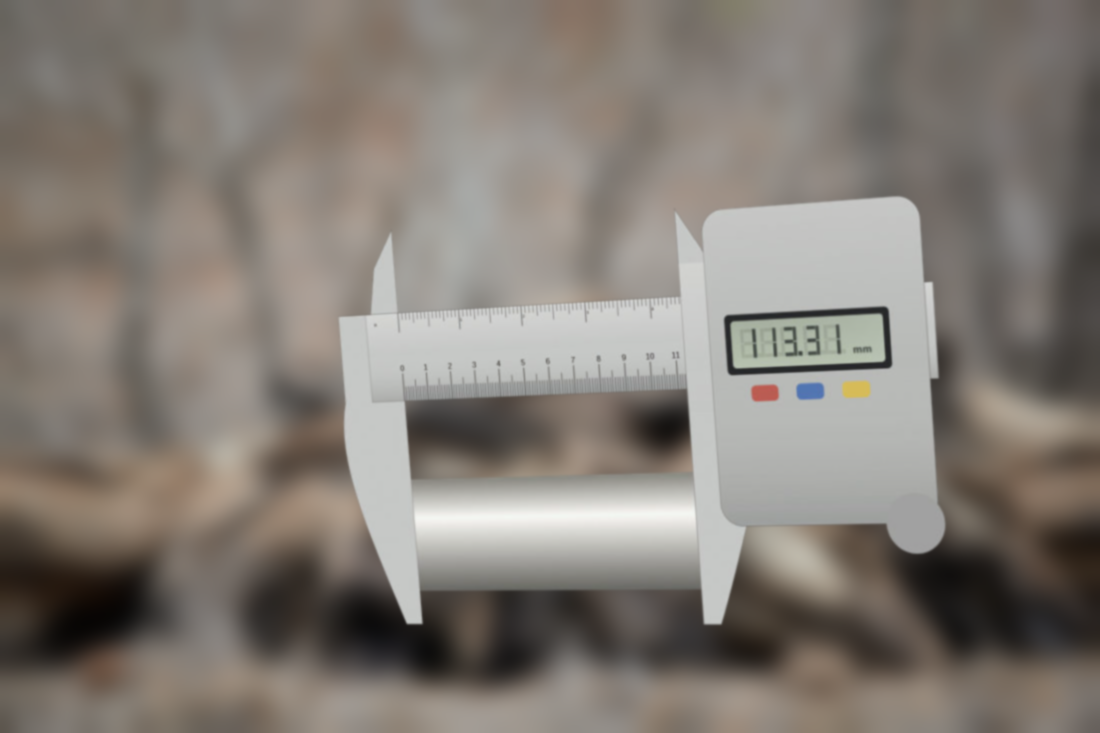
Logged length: 113.31 mm
